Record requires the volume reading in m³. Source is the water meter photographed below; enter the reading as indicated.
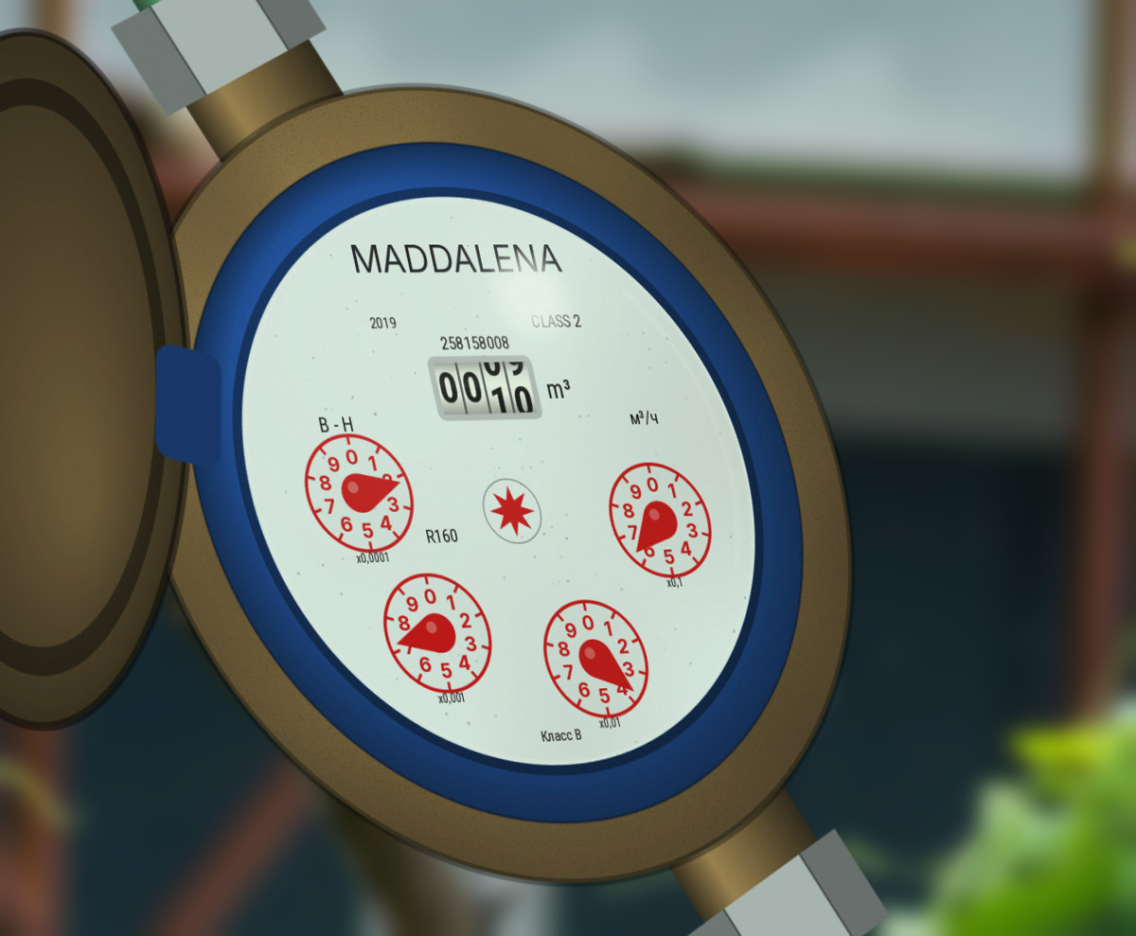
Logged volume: 9.6372 m³
